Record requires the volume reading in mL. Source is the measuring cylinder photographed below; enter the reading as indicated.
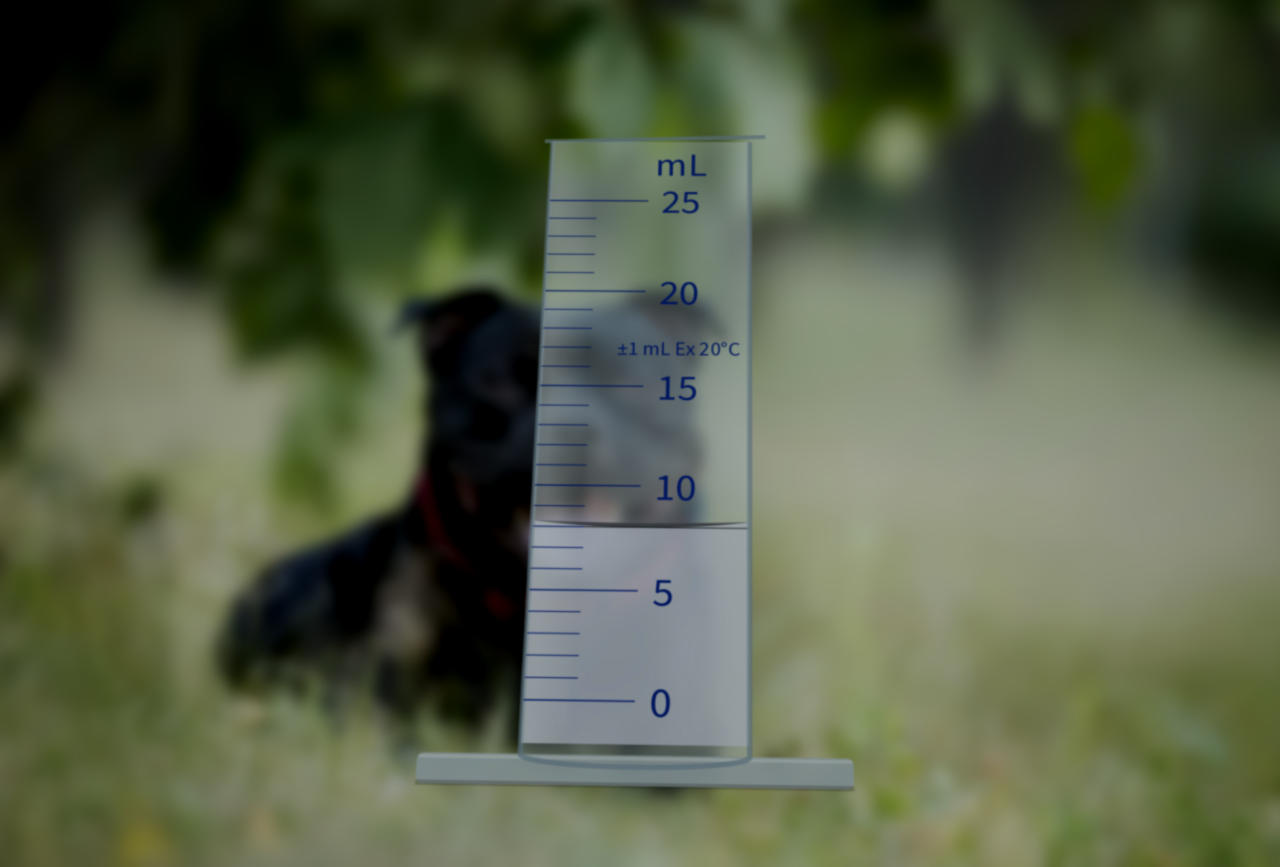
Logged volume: 8 mL
